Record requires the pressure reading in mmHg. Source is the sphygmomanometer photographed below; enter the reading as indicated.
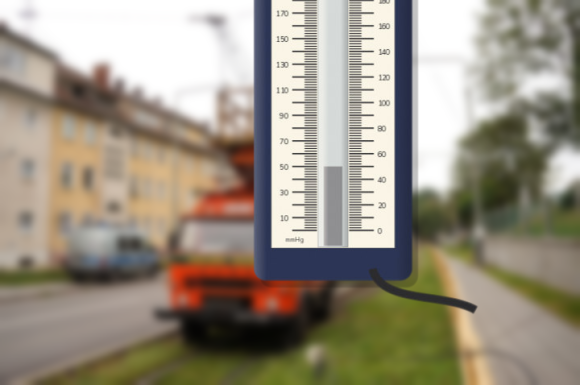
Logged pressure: 50 mmHg
